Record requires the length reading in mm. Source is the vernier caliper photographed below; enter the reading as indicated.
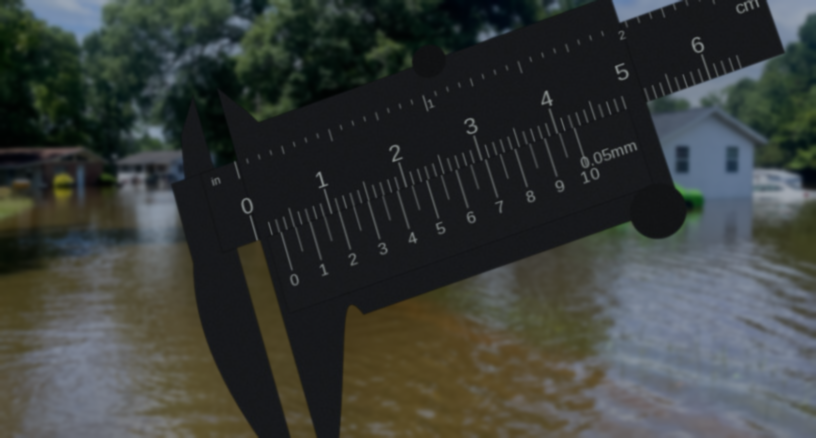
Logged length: 3.2 mm
